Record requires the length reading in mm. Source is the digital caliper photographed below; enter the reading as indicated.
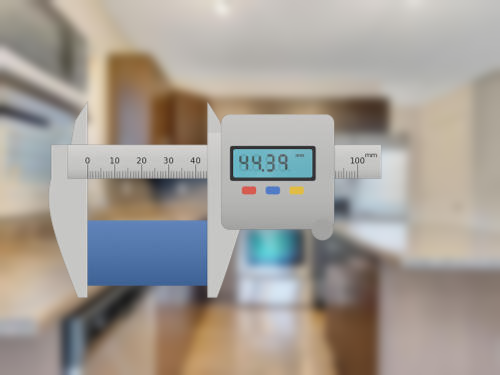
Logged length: 44.39 mm
